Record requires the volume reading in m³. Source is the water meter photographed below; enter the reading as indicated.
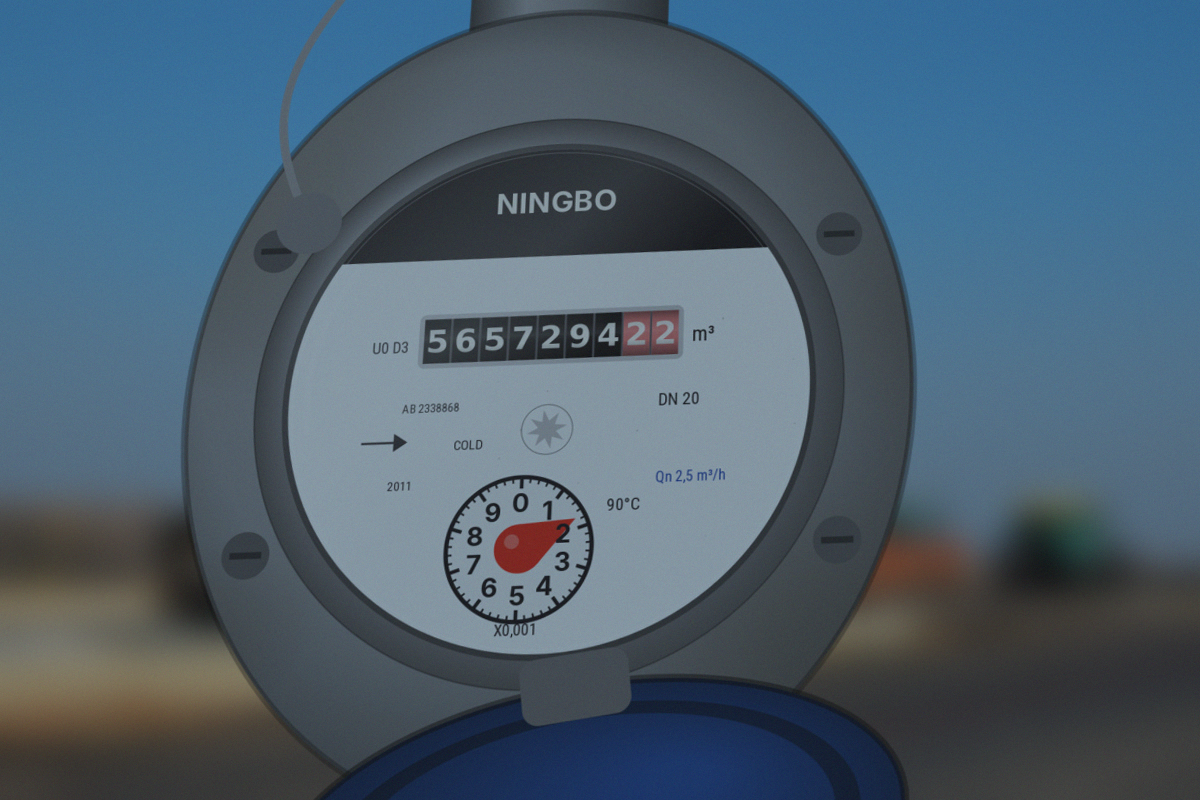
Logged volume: 5657294.221 m³
